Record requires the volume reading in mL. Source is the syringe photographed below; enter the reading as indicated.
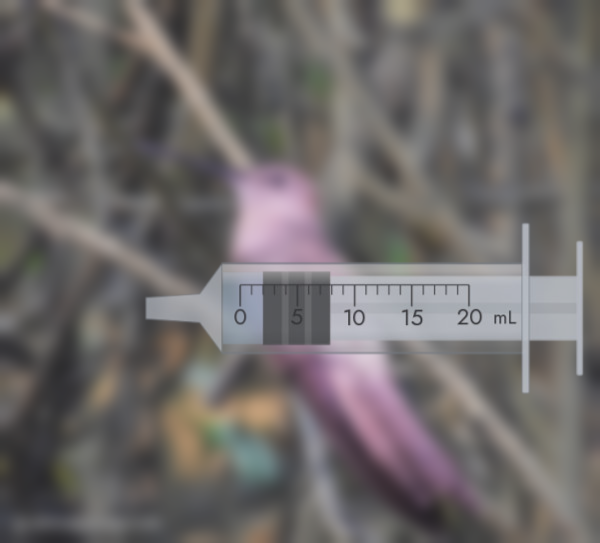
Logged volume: 2 mL
